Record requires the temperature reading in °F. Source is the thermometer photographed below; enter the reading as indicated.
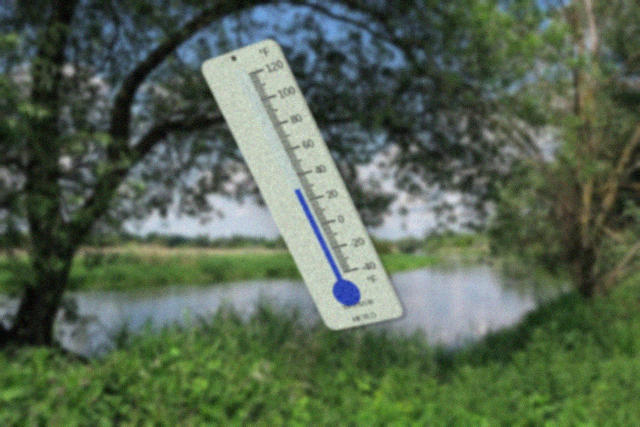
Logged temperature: 30 °F
